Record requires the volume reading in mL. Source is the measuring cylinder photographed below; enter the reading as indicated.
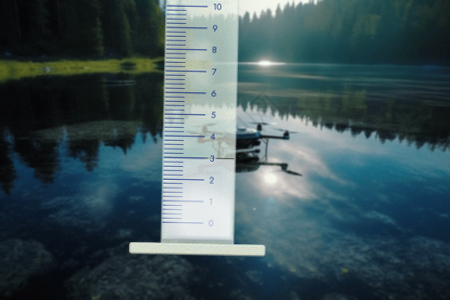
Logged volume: 3 mL
